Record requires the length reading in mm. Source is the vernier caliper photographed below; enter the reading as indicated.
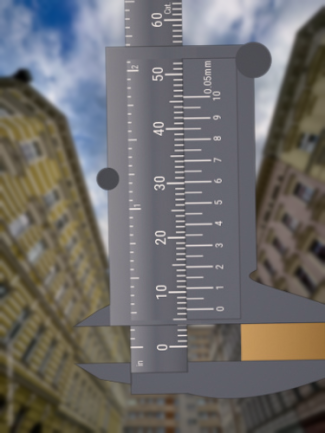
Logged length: 6.8 mm
